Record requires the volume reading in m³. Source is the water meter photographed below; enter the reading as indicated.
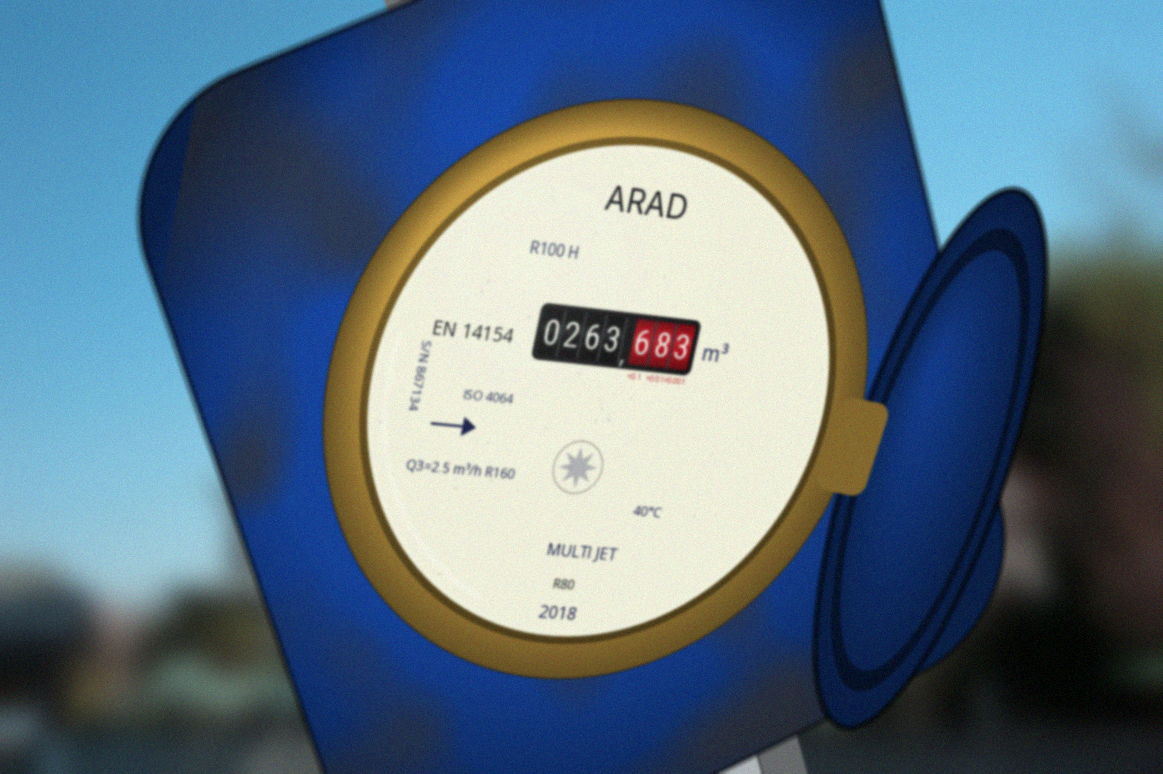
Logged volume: 263.683 m³
